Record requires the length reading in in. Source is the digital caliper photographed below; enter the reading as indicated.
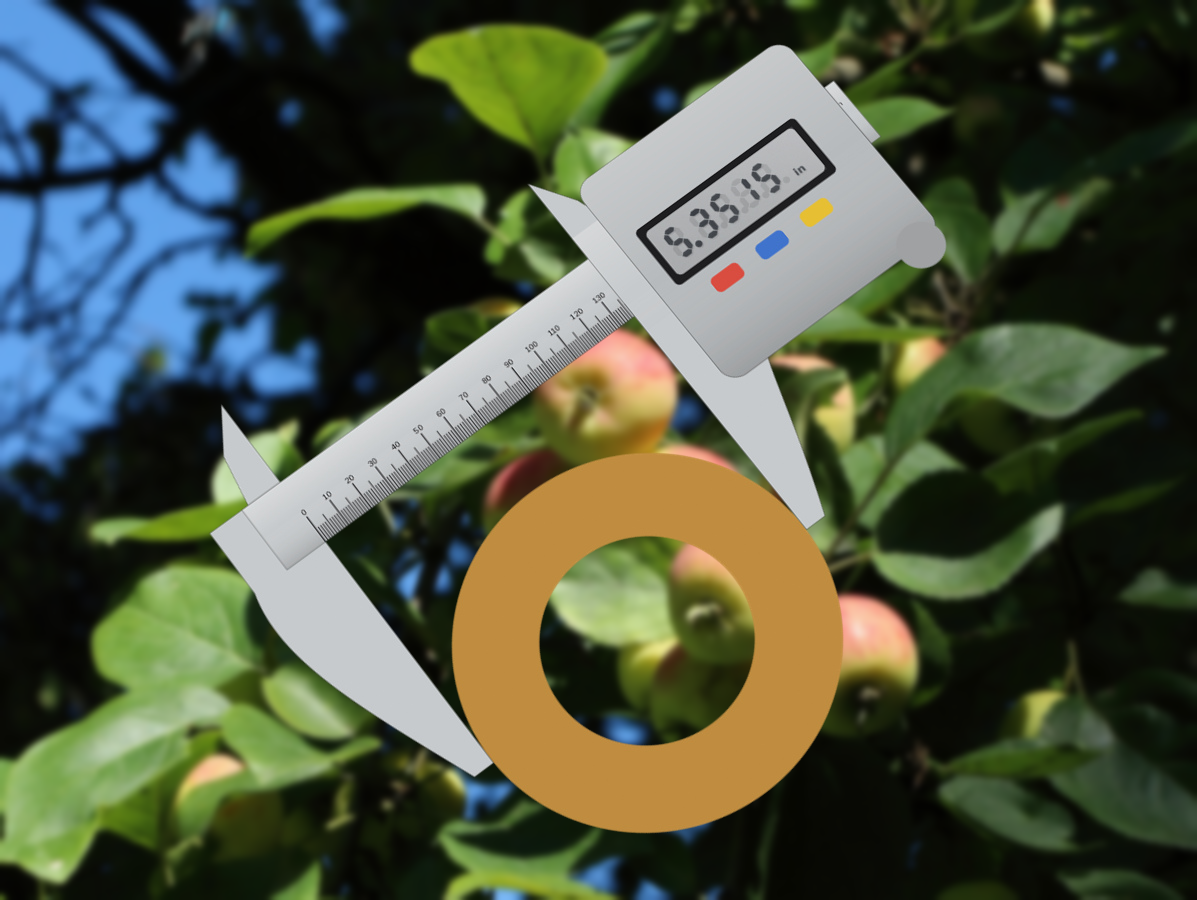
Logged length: 5.3515 in
